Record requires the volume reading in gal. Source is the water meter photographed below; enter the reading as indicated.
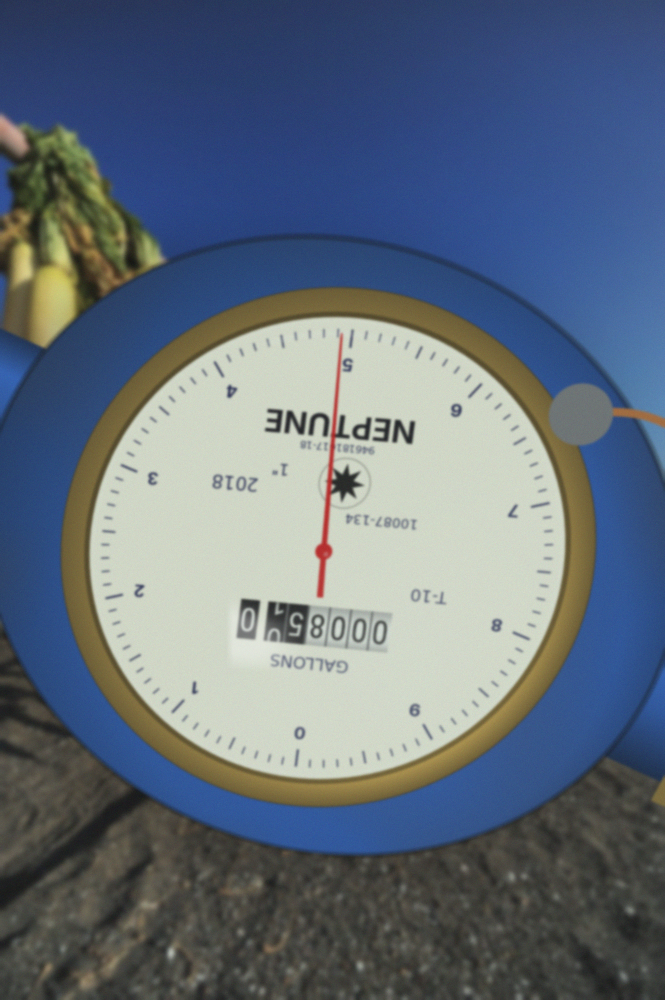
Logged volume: 8504.9 gal
